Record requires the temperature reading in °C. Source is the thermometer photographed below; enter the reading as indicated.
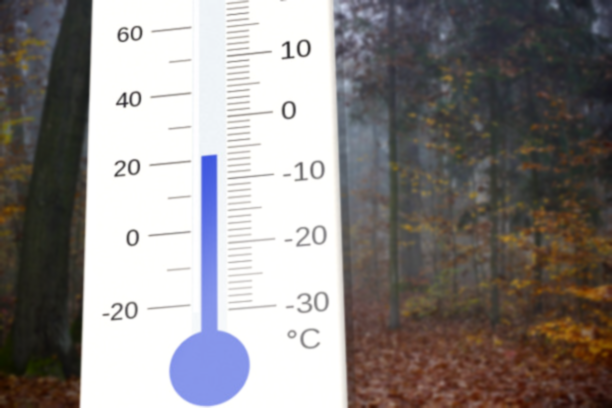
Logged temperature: -6 °C
